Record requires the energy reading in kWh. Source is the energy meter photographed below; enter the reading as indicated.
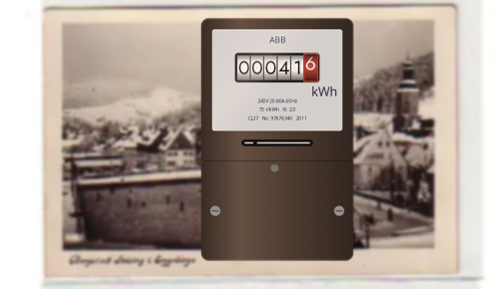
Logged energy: 41.6 kWh
